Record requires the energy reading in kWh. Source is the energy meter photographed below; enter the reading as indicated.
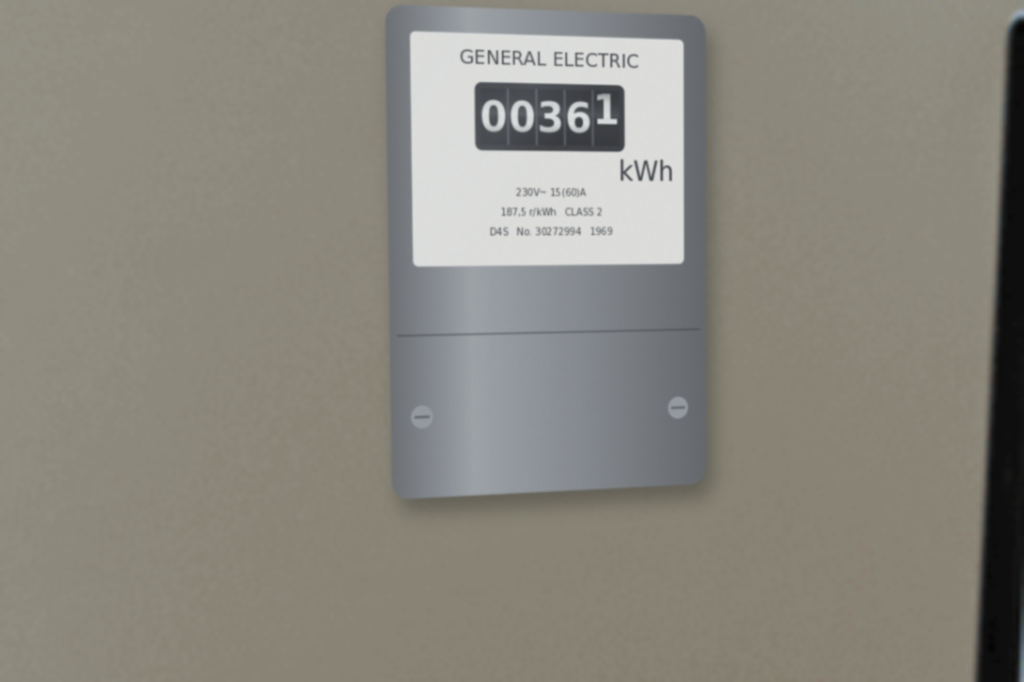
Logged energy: 361 kWh
